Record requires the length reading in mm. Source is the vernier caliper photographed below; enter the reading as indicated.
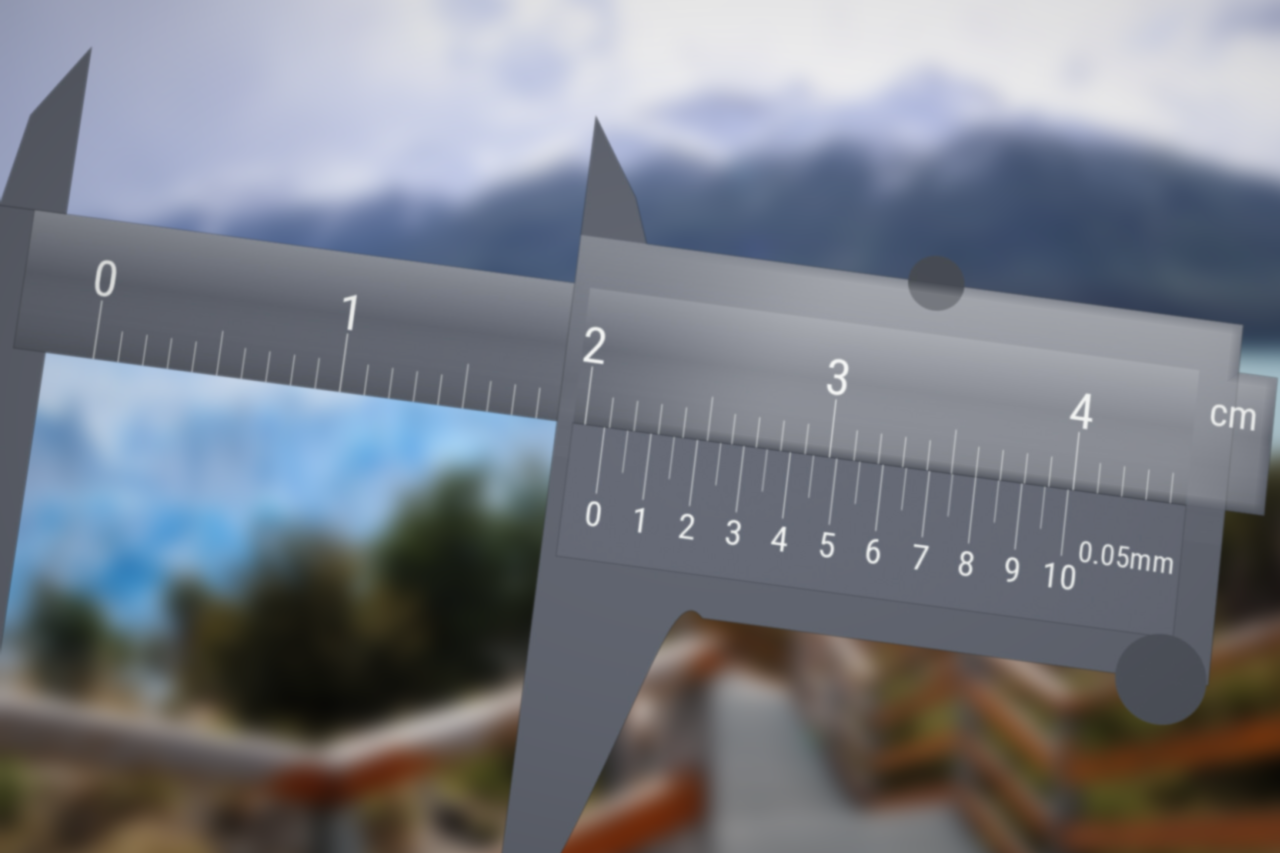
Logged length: 20.8 mm
